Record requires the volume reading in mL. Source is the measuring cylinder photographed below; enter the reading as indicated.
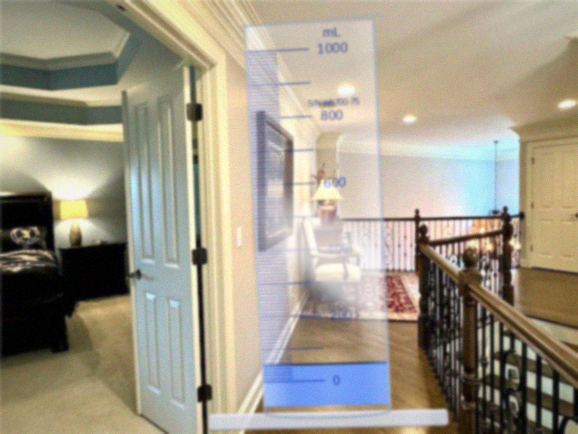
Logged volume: 50 mL
